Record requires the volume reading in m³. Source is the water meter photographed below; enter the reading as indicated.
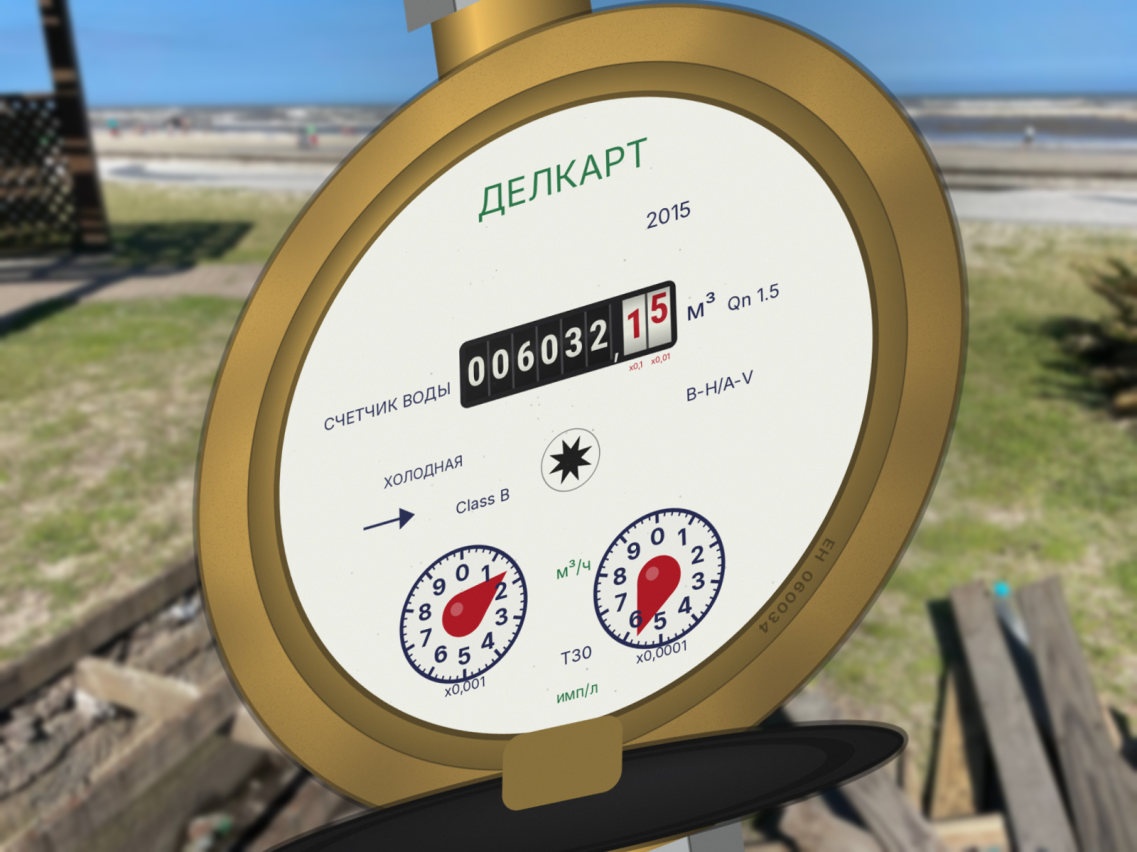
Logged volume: 6032.1515 m³
